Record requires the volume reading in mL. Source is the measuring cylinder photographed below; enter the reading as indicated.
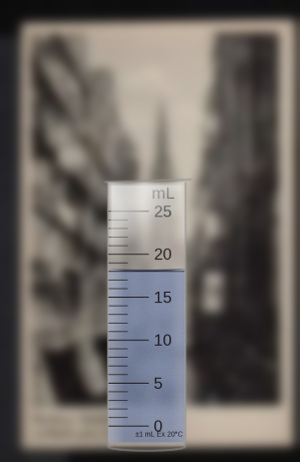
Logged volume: 18 mL
